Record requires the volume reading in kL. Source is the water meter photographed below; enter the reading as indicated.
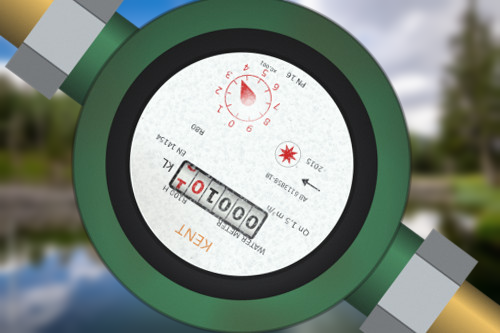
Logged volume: 1.013 kL
